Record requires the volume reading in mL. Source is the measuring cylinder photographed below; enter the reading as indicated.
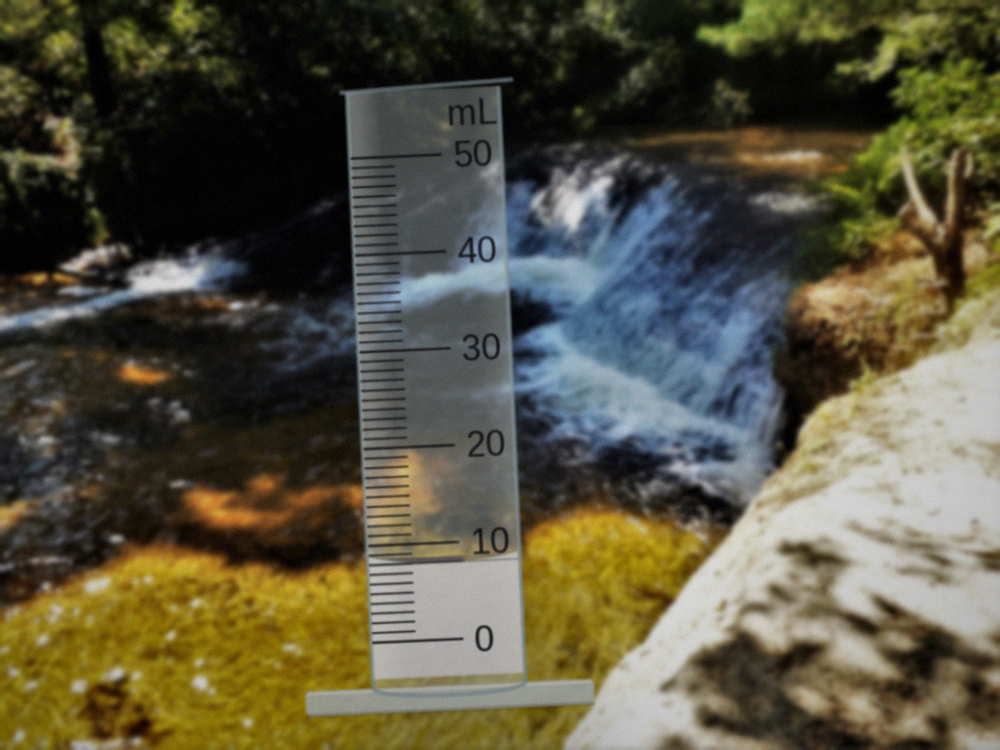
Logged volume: 8 mL
